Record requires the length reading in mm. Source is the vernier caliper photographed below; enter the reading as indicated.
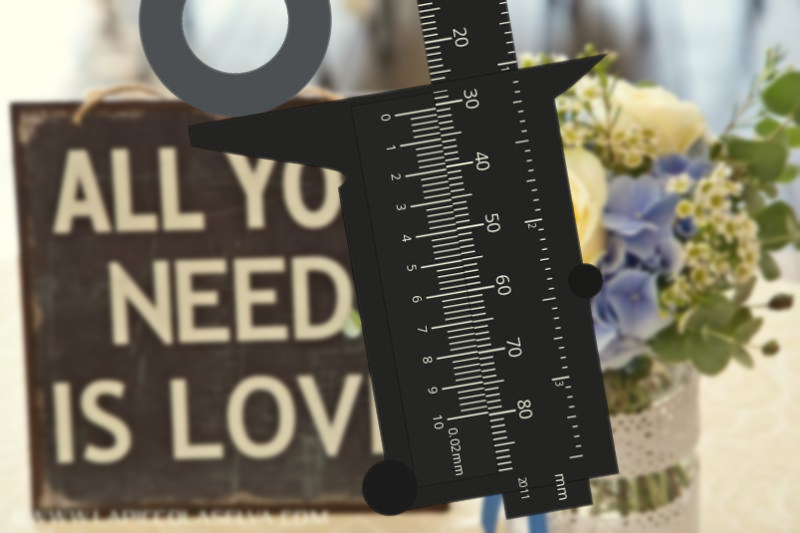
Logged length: 30.6 mm
